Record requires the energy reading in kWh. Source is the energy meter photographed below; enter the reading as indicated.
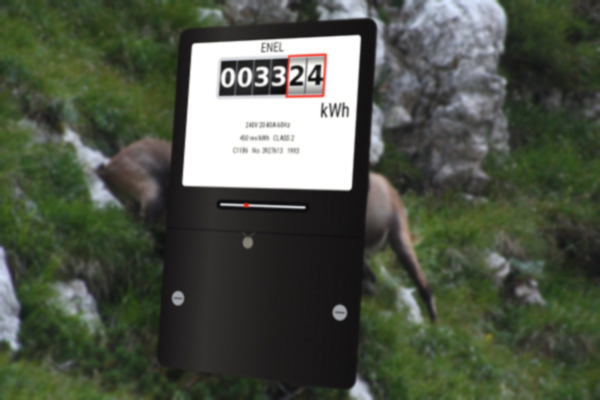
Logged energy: 33.24 kWh
